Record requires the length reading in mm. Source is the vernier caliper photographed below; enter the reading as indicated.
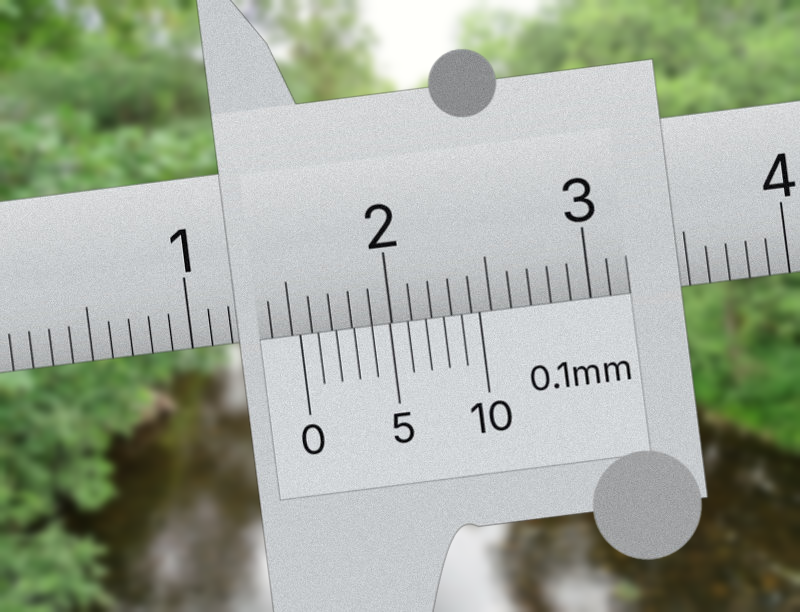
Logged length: 15.4 mm
